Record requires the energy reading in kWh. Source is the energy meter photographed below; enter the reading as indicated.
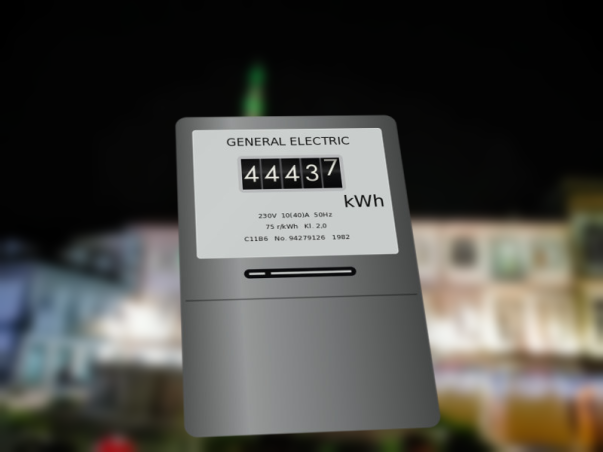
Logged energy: 44437 kWh
